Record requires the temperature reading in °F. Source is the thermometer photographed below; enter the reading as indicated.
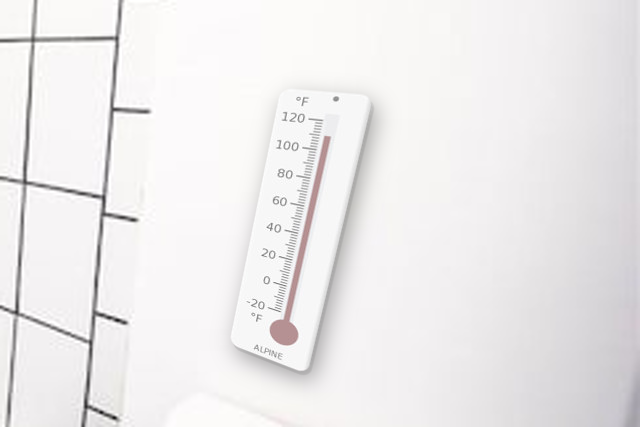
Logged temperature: 110 °F
